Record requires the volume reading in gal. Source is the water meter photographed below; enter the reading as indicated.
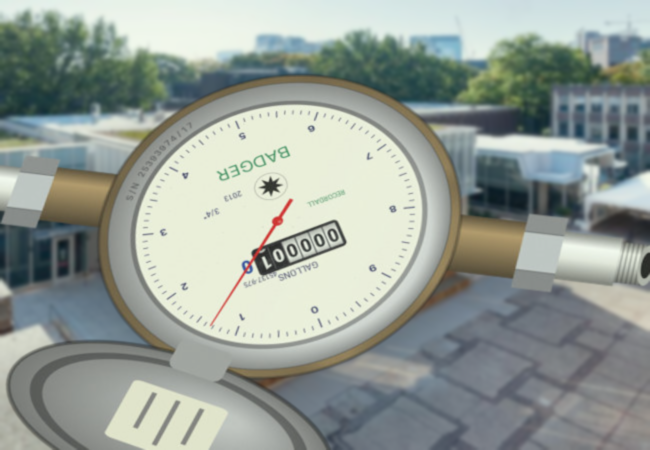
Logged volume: 11.3 gal
